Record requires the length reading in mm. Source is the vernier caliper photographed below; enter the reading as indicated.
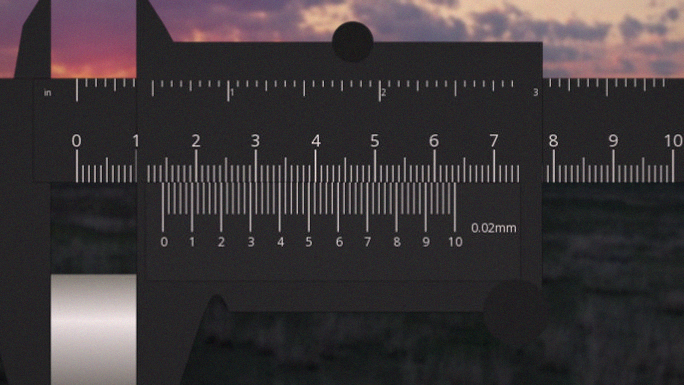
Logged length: 14.4 mm
